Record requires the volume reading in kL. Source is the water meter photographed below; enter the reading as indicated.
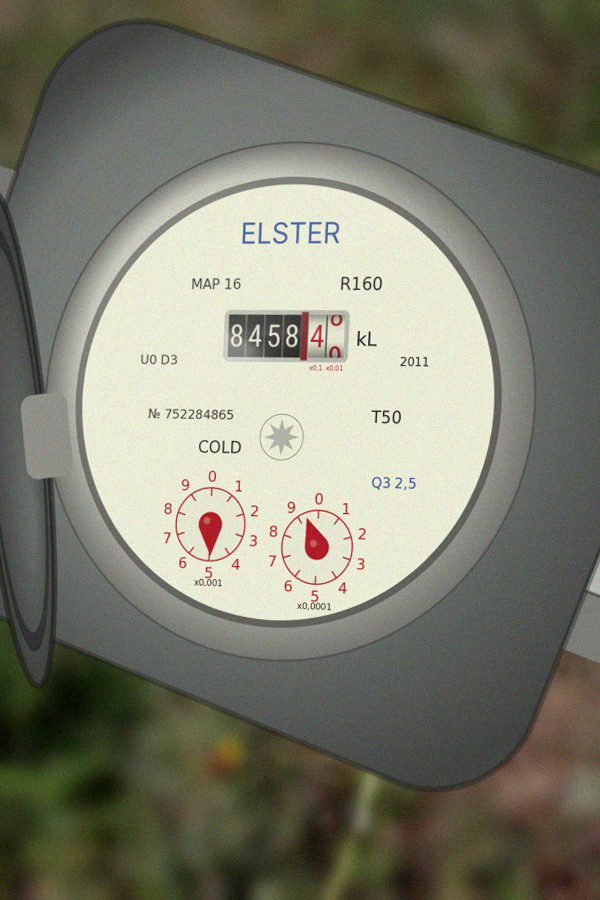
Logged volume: 8458.4849 kL
